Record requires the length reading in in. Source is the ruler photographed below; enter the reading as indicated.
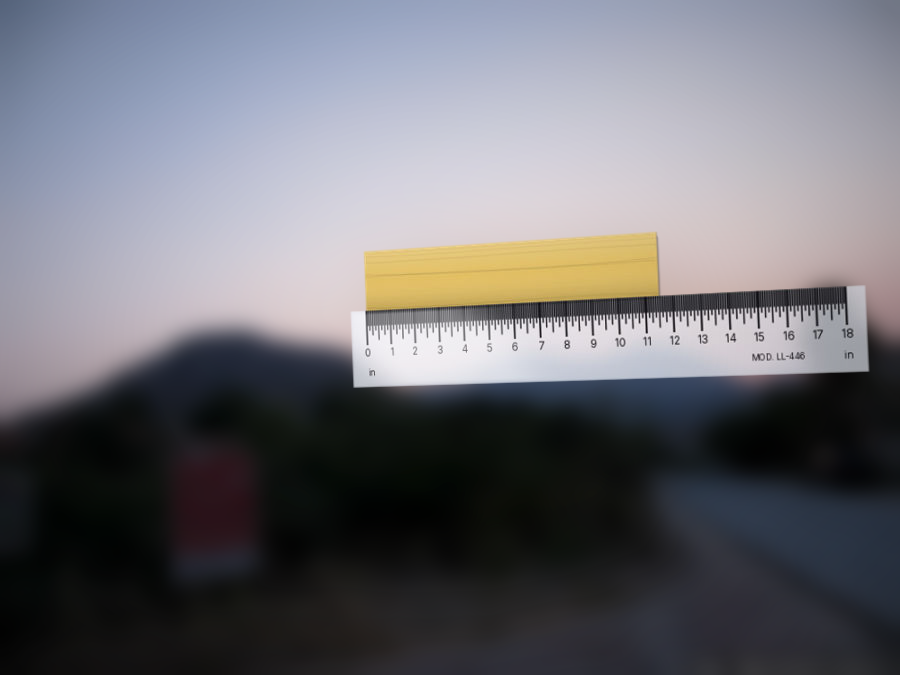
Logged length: 11.5 in
